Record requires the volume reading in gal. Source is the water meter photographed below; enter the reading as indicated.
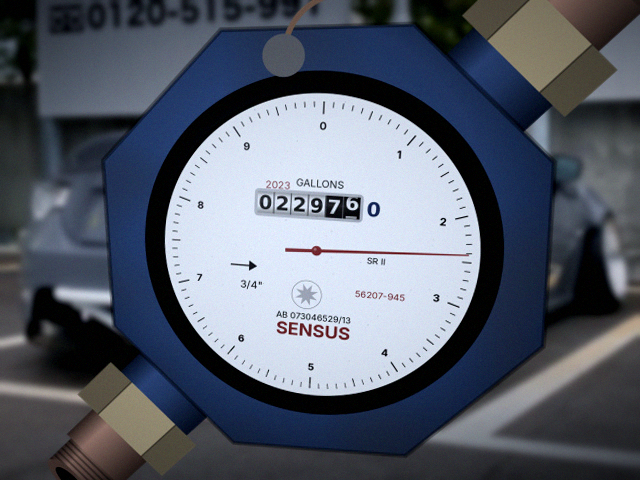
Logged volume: 229762.4 gal
